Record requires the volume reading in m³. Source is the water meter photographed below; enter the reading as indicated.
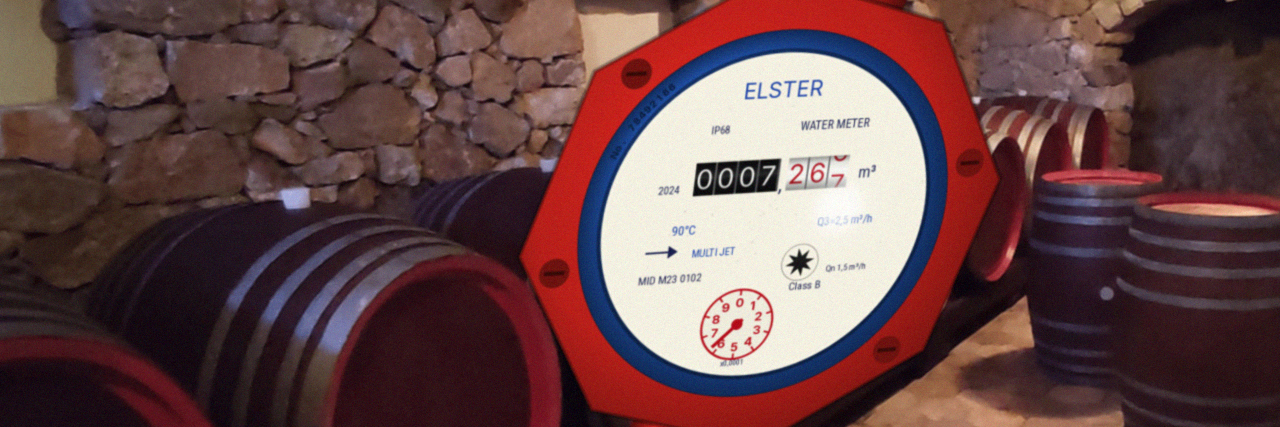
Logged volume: 7.2666 m³
